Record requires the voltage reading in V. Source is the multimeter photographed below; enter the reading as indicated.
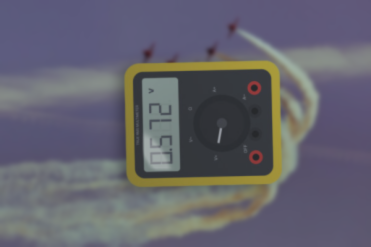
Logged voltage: 0.572 V
